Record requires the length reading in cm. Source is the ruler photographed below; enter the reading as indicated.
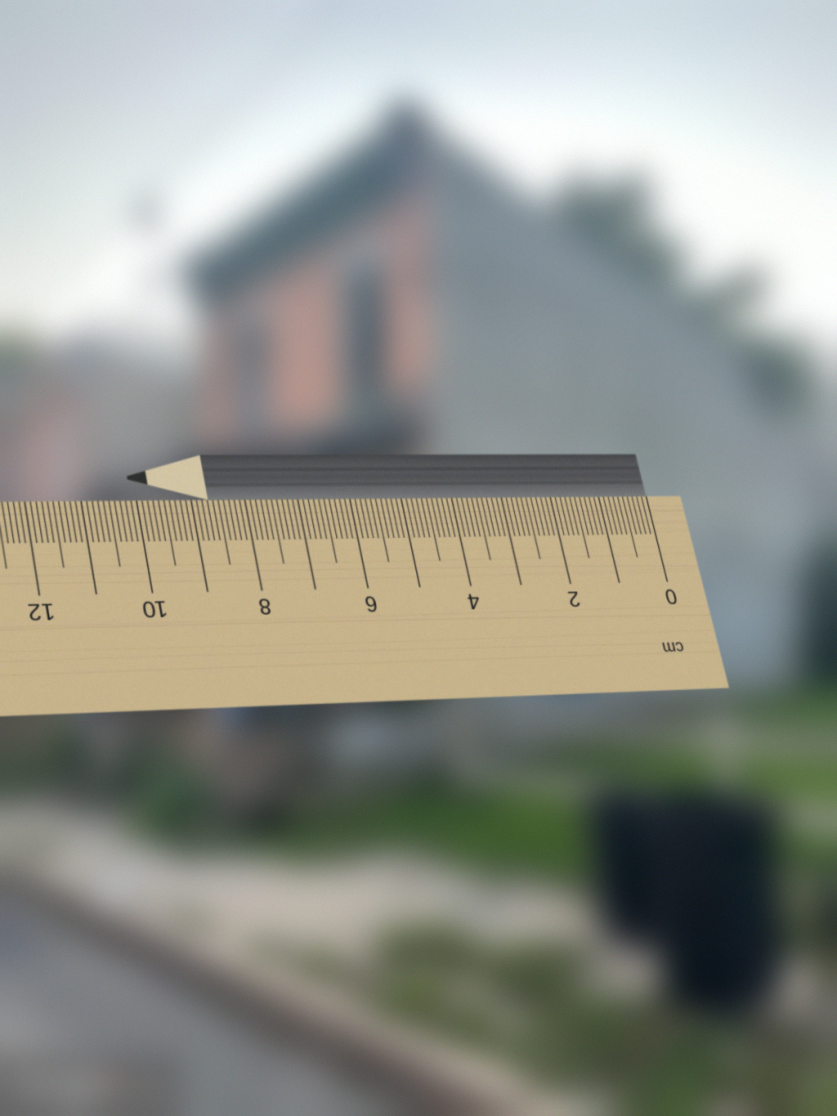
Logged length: 10.1 cm
